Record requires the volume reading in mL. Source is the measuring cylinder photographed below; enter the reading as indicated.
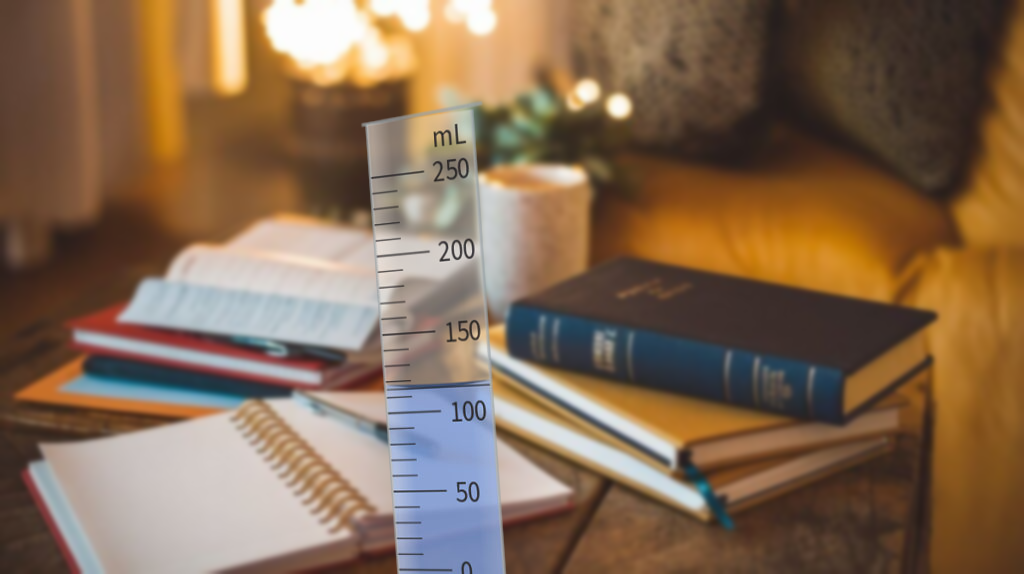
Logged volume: 115 mL
